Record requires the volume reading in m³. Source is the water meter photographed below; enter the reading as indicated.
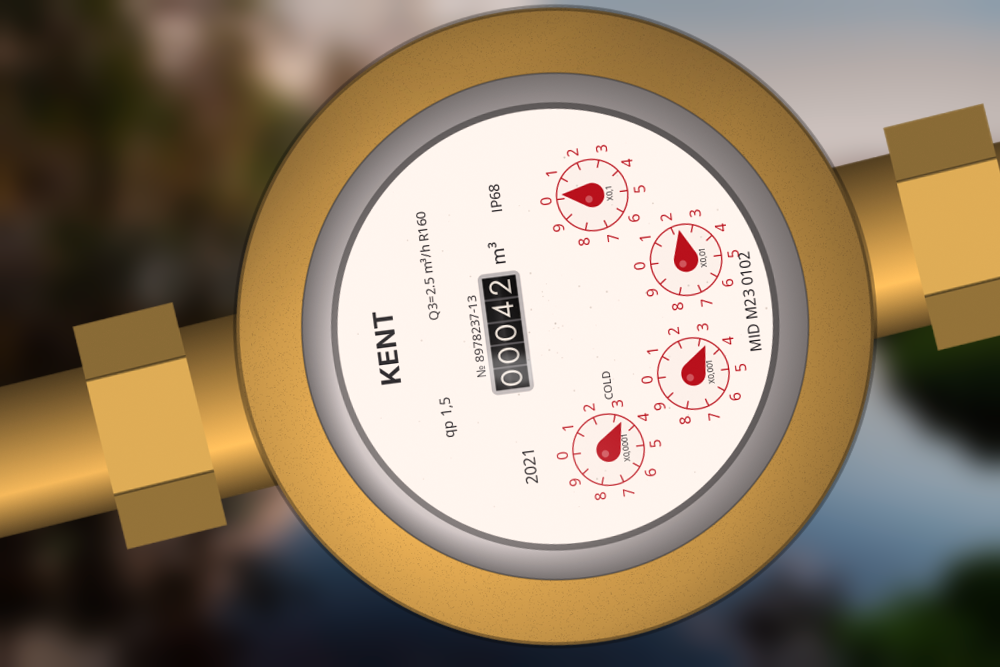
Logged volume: 42.0233 m³
